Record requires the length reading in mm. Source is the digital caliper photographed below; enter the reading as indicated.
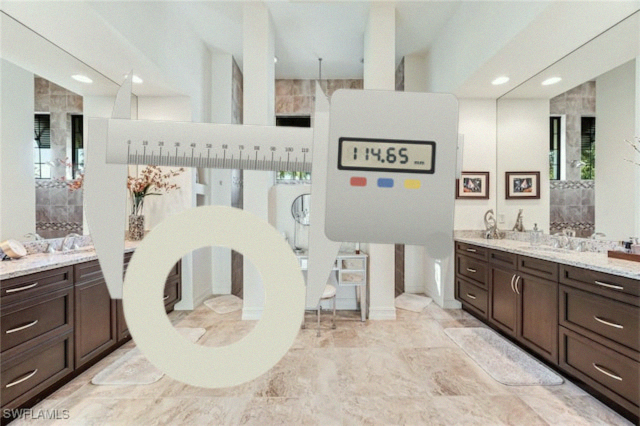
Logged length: 114.65 mm
